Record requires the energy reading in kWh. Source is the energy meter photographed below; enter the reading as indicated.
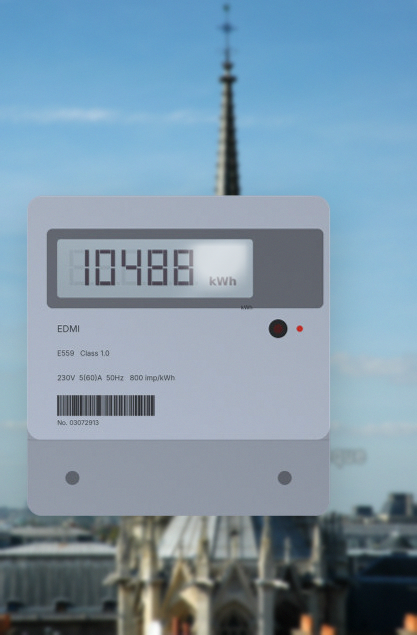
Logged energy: 10488 kWh
